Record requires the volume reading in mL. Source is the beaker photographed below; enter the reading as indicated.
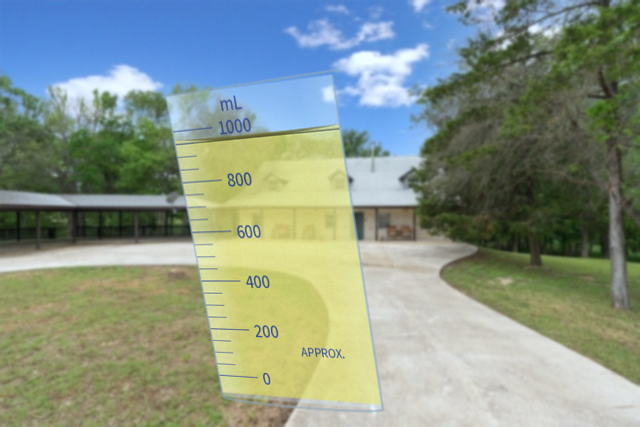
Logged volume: 950 mL
